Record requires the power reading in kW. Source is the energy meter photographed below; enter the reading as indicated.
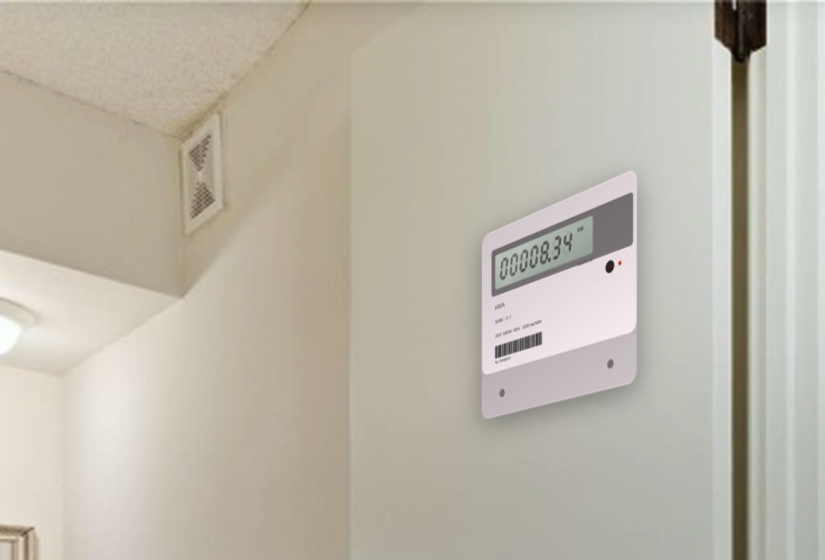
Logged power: 8.34 kW
